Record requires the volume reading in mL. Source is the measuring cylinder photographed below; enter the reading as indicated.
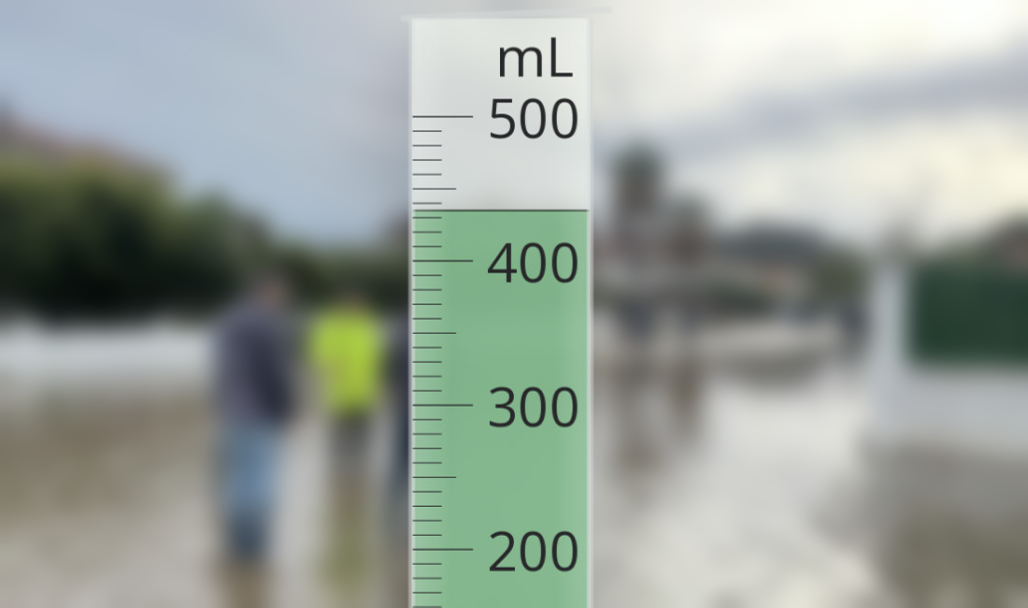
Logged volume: 435 mL
